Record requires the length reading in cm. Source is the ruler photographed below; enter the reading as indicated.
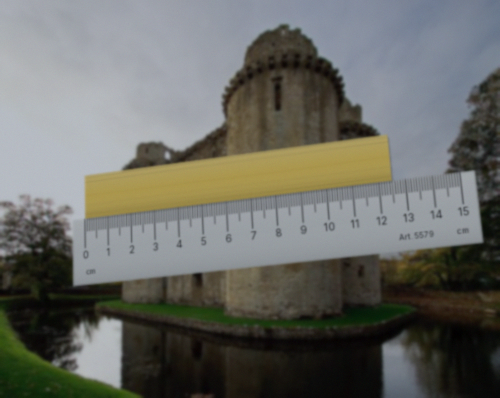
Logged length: 12.5 cm
